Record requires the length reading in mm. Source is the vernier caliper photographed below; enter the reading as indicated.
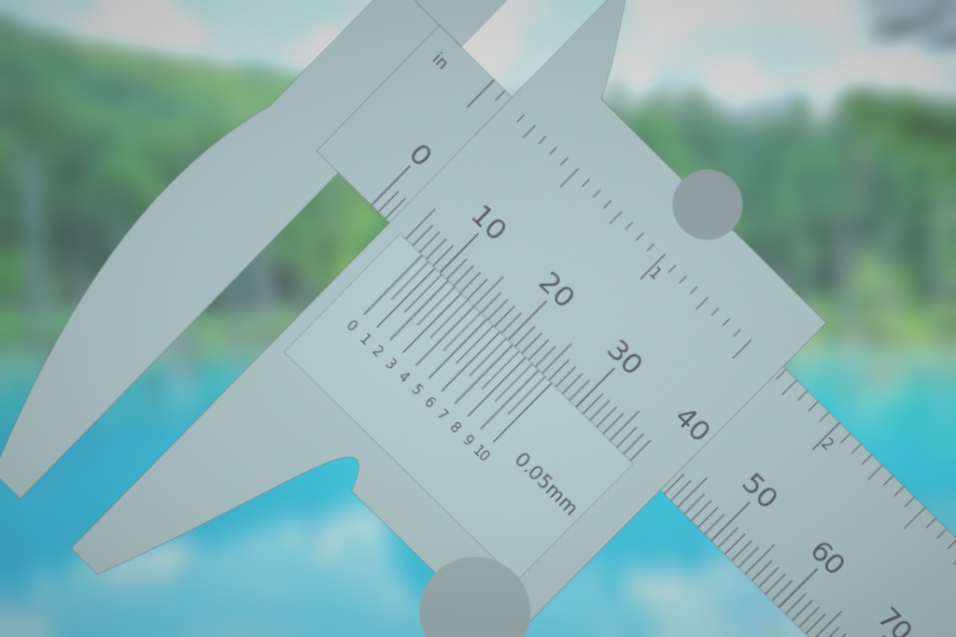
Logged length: 7.4 mm
